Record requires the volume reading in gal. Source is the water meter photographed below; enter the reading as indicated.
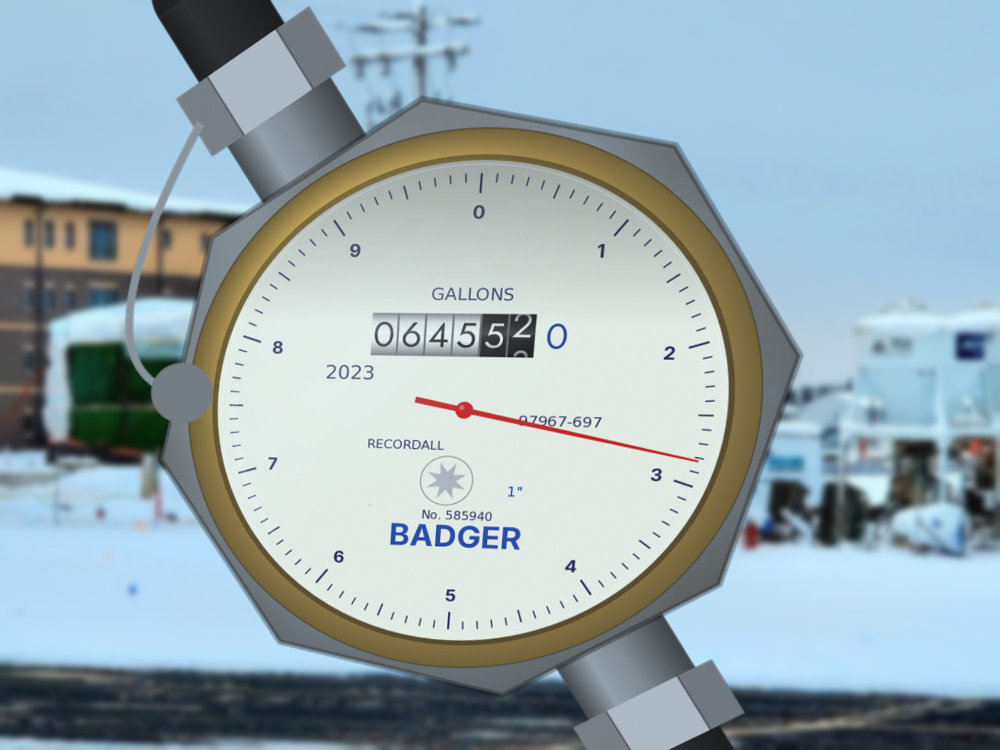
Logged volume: 645522.8 gal
